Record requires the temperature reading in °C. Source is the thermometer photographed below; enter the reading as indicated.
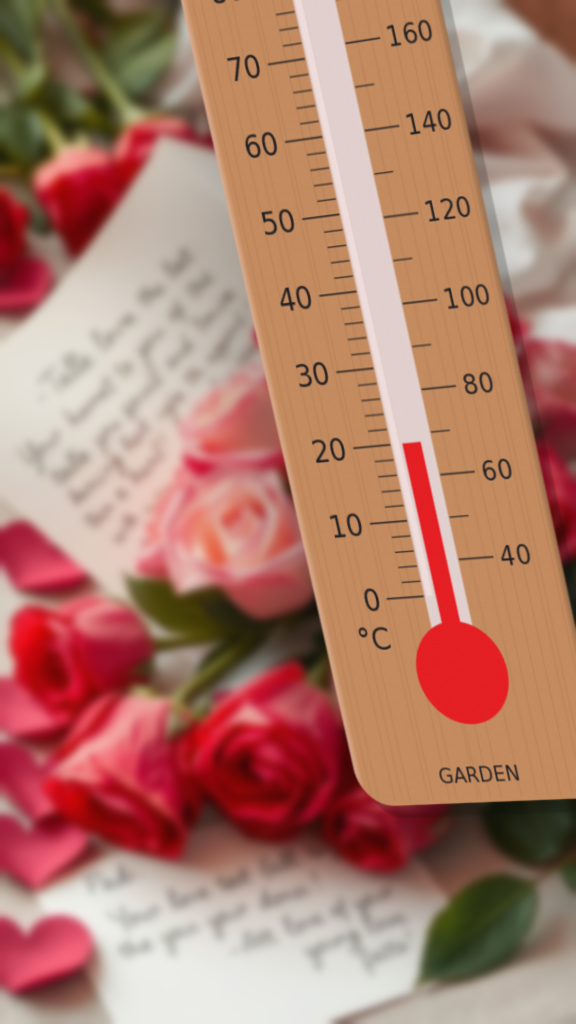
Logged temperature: 20 °C
